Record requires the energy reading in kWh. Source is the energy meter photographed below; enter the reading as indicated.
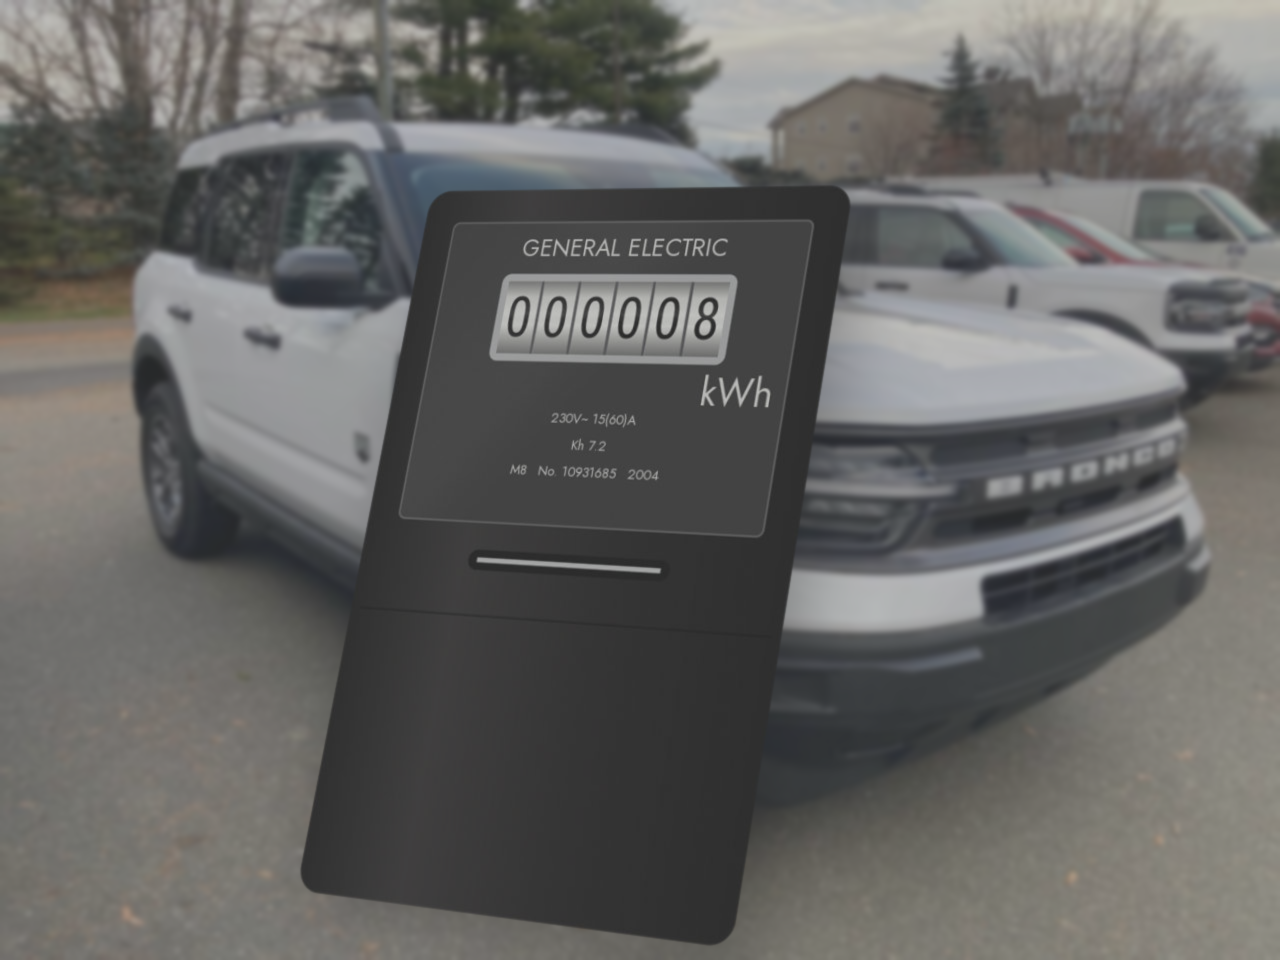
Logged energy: 8 kWh
